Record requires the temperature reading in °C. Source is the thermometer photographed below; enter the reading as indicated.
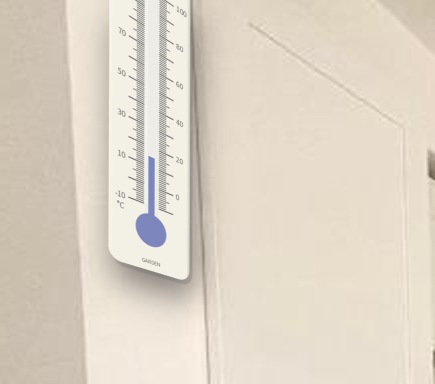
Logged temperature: 15 °C
